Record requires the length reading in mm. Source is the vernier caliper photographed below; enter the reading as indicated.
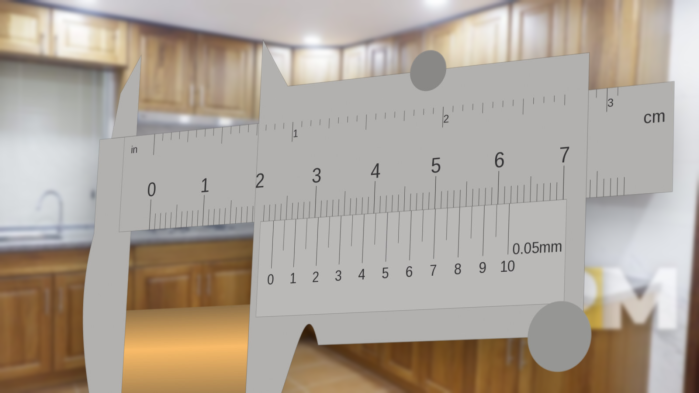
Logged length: 22.8 mm
